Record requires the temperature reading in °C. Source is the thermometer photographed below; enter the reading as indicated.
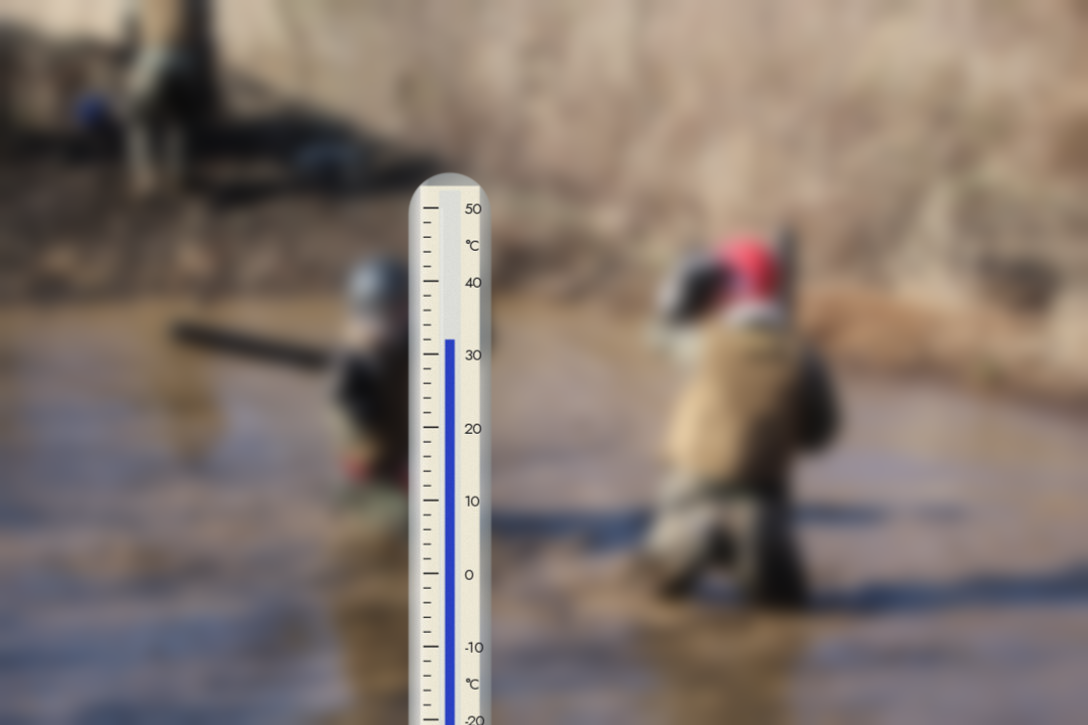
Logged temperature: 32 °C
